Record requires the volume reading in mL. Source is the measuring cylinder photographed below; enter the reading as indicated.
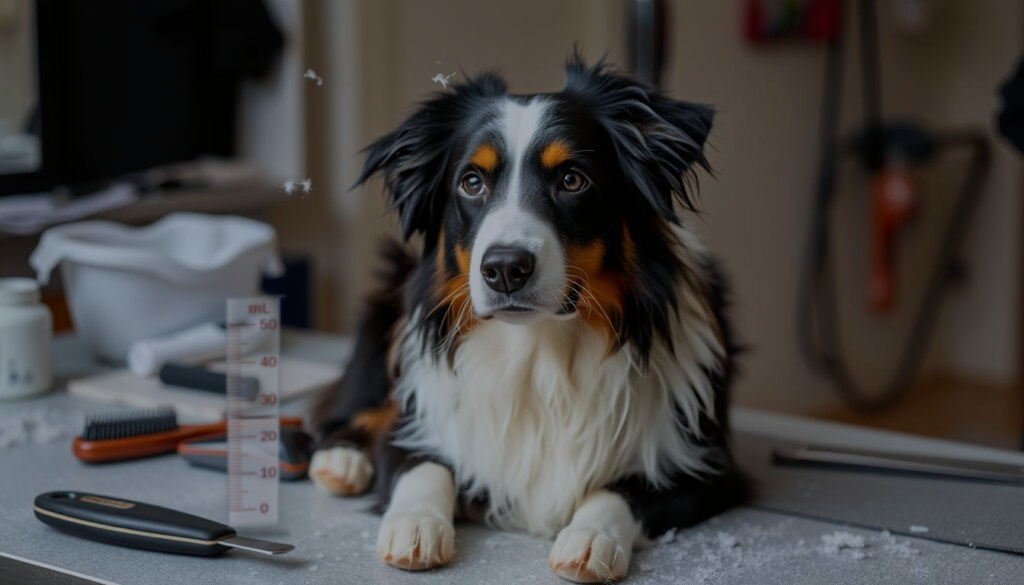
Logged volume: 25 mL
